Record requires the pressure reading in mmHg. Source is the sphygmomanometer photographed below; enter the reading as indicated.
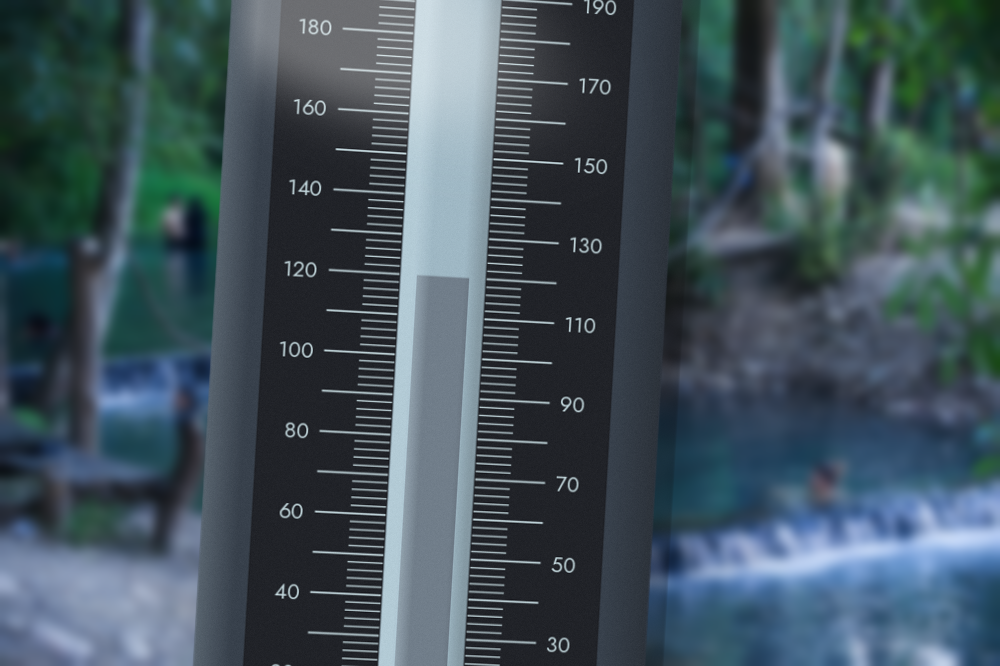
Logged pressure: 120 mmHg
